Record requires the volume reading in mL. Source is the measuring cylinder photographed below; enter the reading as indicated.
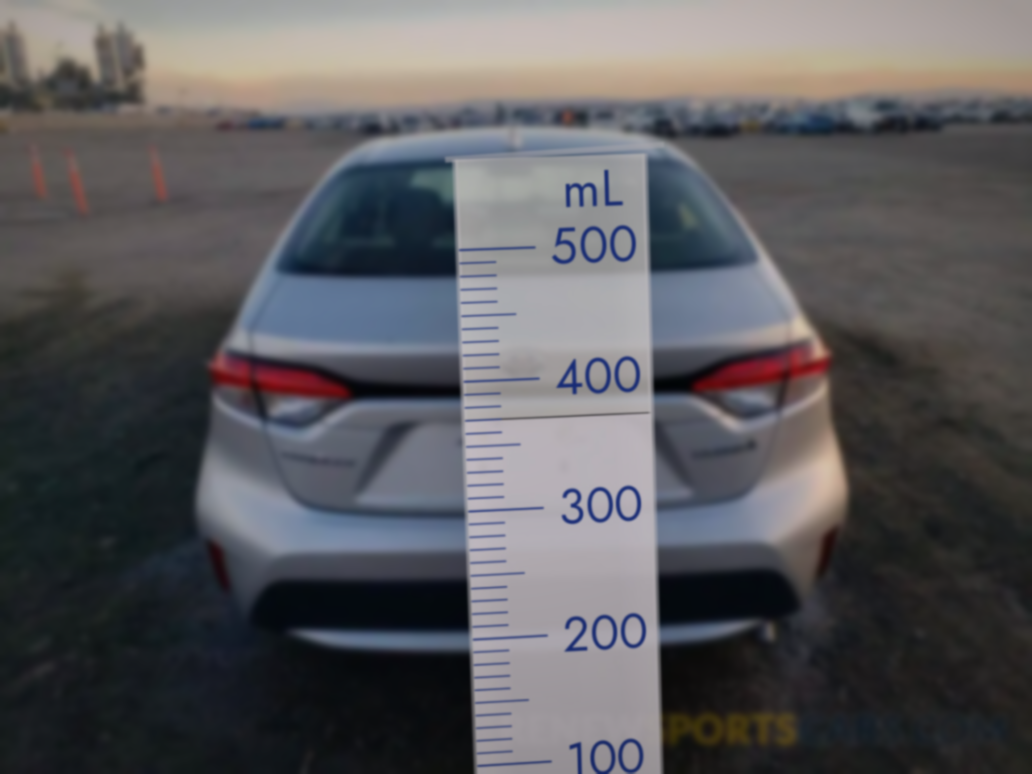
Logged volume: 370 mL
